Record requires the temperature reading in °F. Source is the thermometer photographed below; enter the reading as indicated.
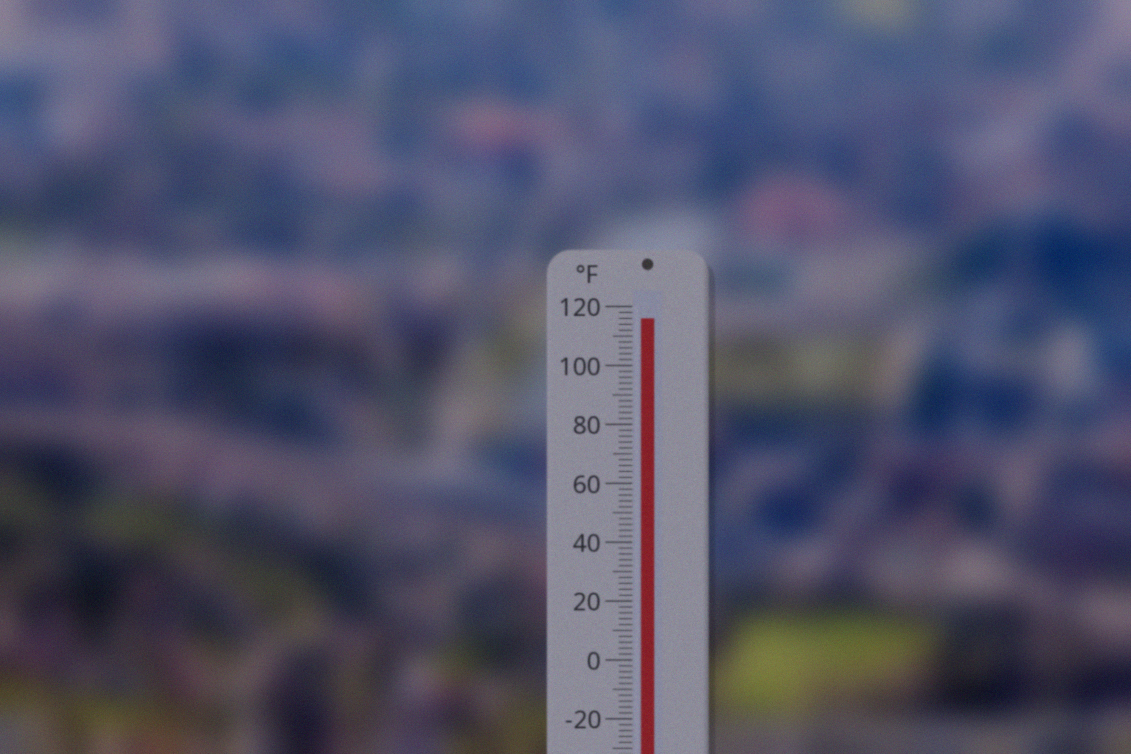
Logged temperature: 116 °F
